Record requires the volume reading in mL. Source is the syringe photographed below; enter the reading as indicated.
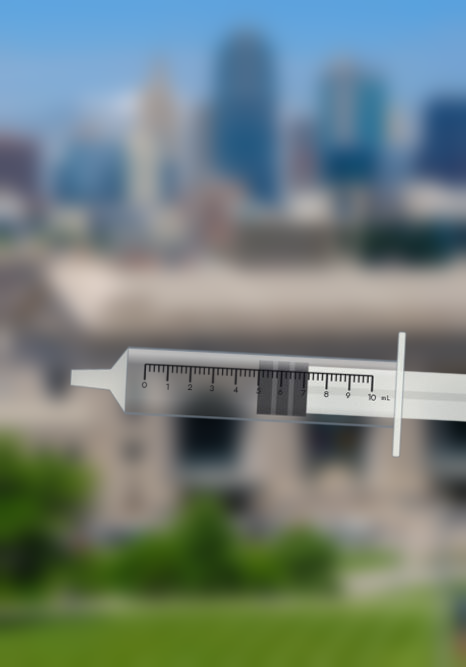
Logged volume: 5 mL
